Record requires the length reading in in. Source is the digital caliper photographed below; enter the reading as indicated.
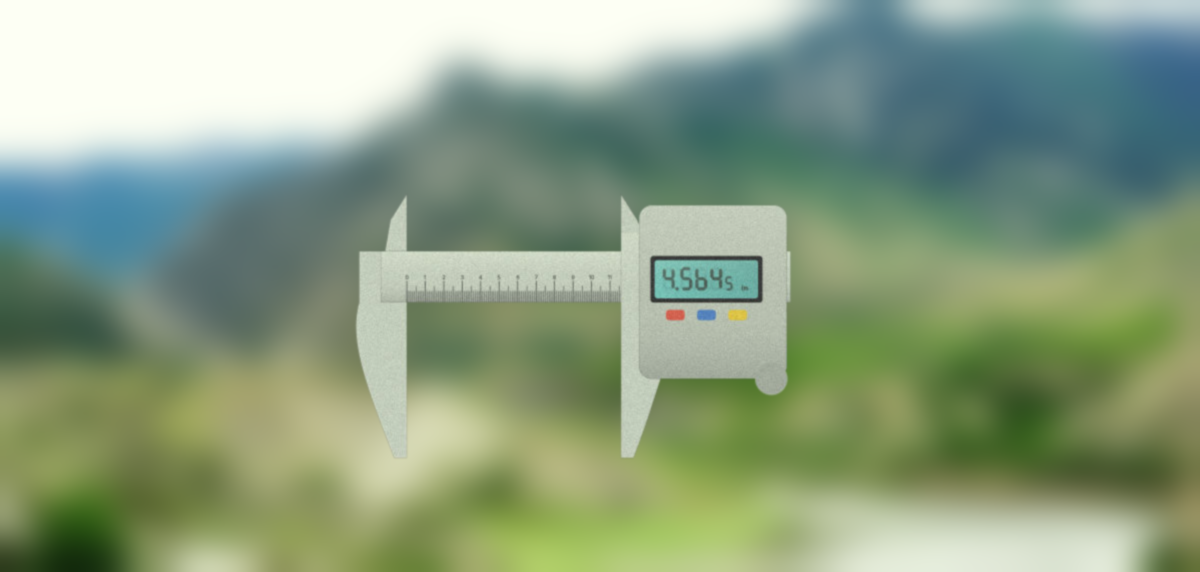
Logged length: 4.5645 in
